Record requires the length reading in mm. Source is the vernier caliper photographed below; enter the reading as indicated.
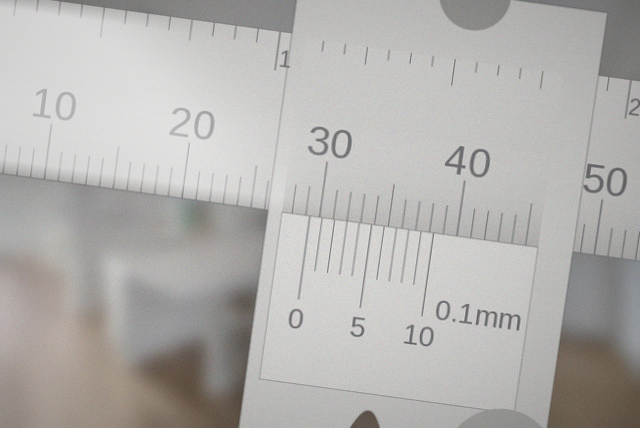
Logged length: 29.3 mm
